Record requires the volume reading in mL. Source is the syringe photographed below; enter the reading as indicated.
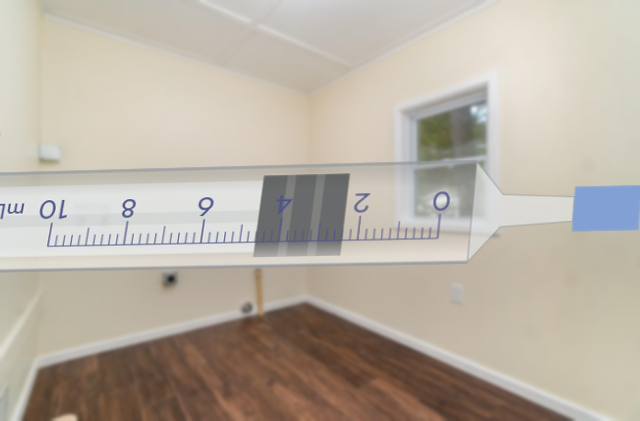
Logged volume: 2.4 mL
